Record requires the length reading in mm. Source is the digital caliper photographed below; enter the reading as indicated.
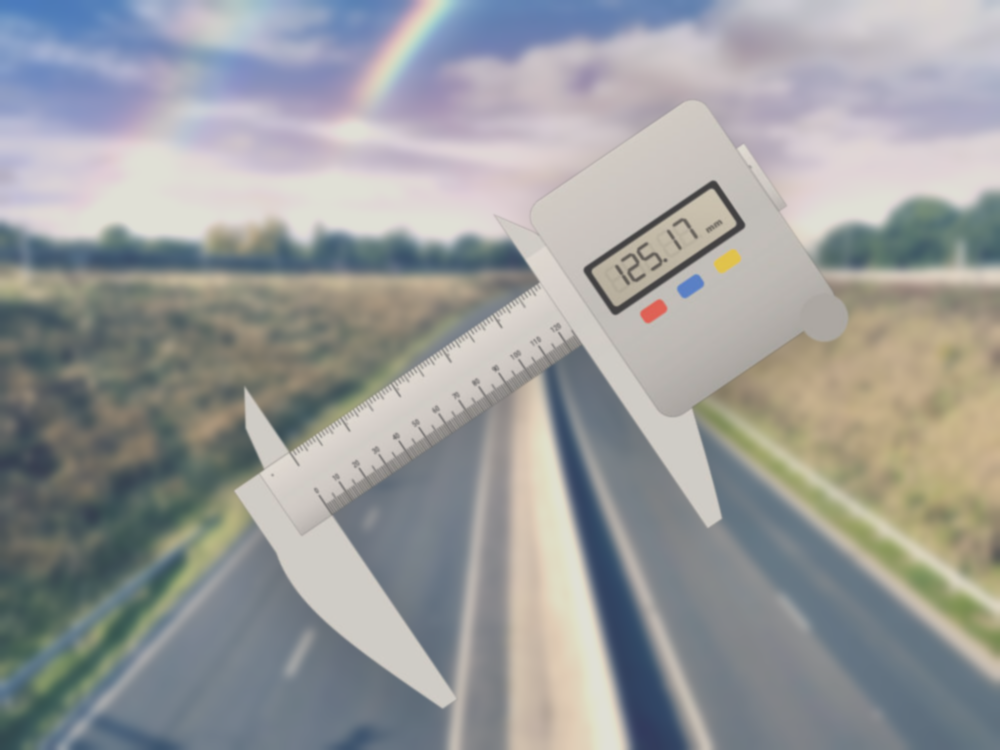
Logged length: 125.17 mm
